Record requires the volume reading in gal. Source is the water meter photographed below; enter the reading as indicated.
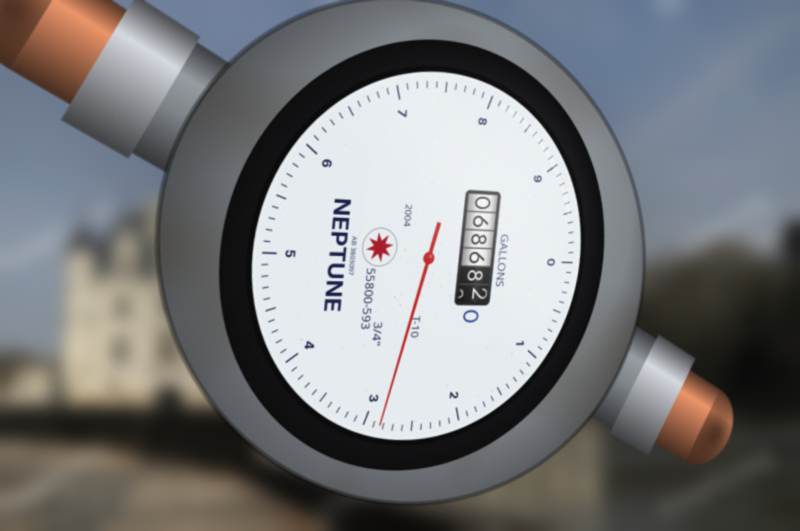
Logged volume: 686822.8 gal
